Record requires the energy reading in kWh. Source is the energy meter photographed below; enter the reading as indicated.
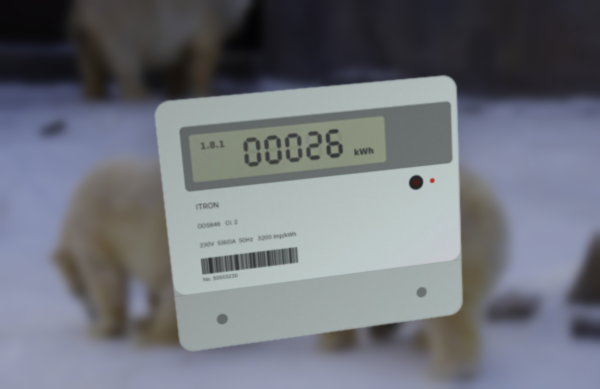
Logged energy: 26 kWh
